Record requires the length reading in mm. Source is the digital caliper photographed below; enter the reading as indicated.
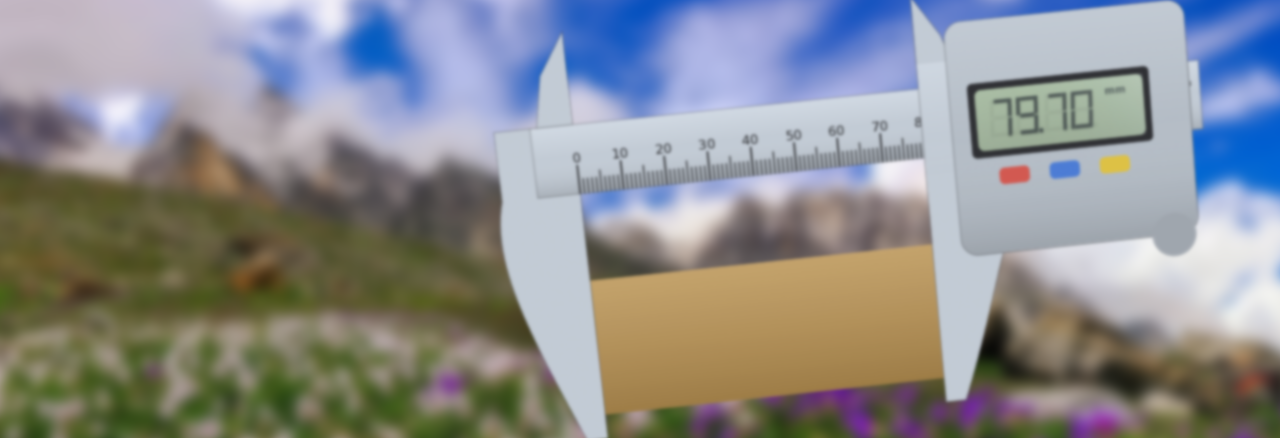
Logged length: 79.70 mm
